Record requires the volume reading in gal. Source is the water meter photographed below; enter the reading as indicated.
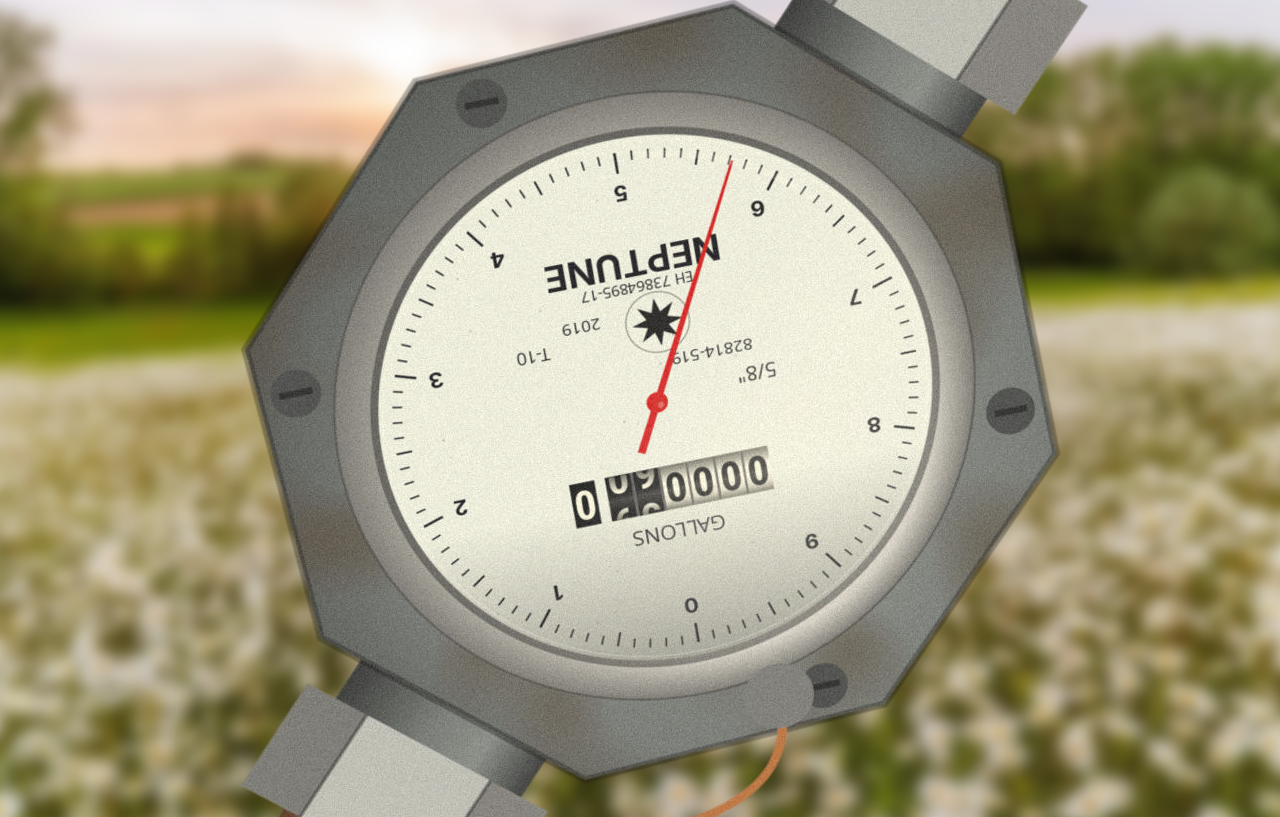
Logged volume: 595.7 gal
